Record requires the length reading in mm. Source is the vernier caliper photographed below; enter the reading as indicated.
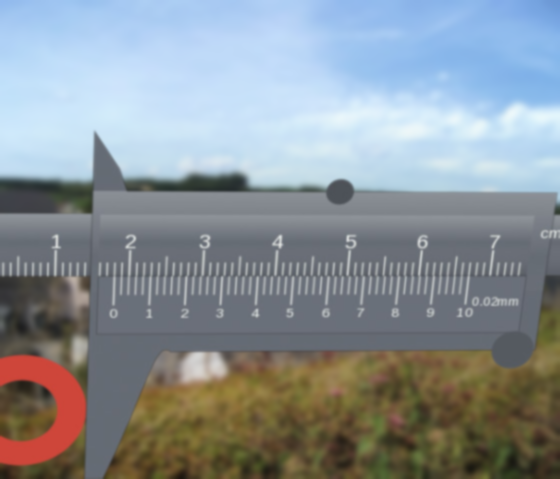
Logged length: 18.0 mm
